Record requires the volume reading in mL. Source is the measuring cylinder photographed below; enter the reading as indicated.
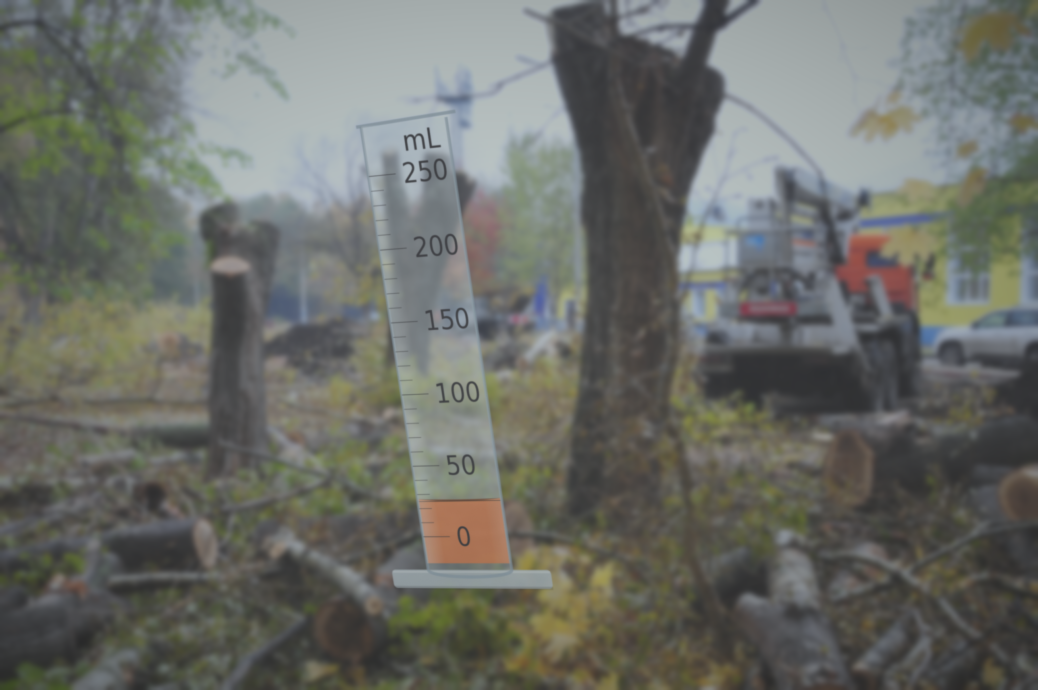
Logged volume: 25 mL
